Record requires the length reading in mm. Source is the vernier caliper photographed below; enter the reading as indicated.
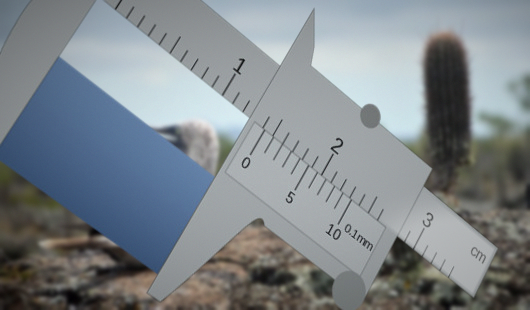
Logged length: 14.2 mm
